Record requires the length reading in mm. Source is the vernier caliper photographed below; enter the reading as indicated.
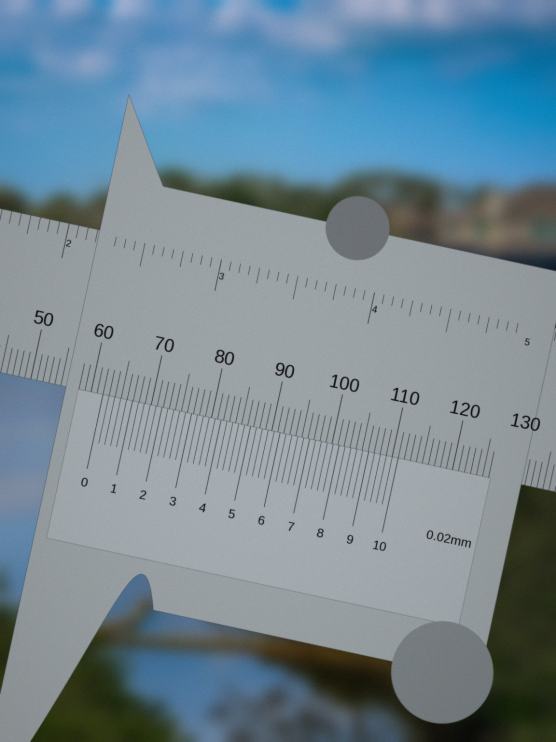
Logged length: 62.0 mm
